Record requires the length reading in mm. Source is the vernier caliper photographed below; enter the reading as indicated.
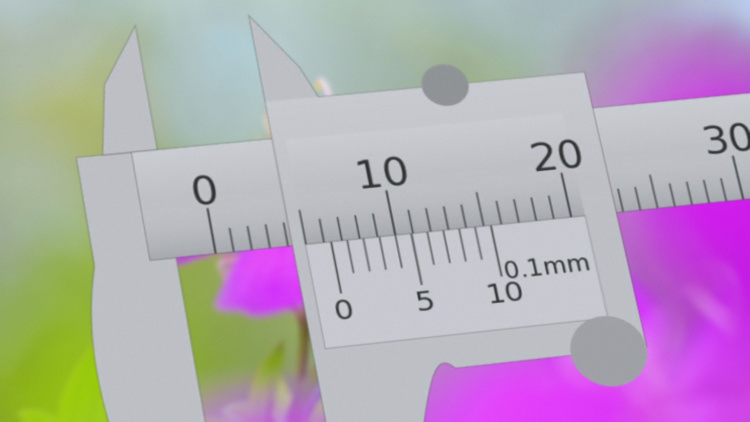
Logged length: 6.4 mm
